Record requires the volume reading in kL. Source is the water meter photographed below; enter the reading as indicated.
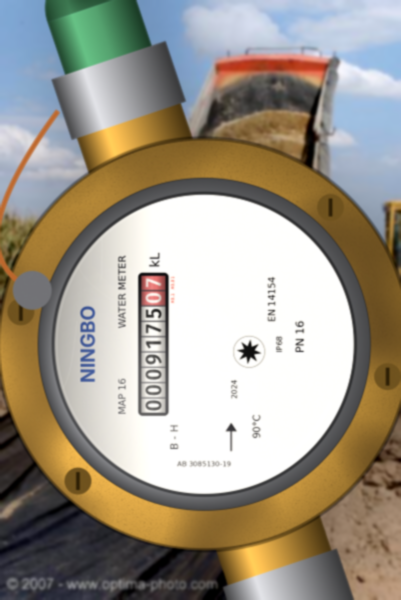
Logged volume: 9175.07 kL
